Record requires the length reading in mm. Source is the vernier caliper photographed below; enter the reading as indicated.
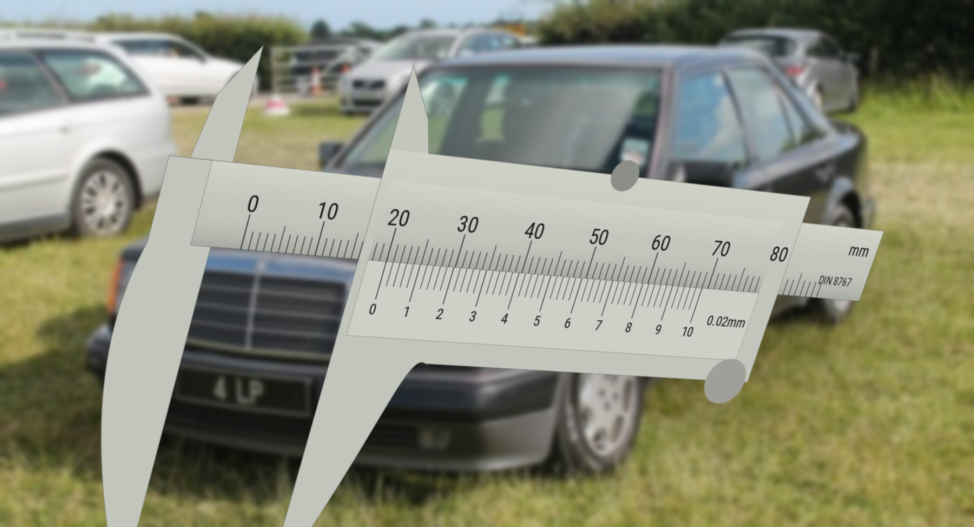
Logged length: 20.0 mm
